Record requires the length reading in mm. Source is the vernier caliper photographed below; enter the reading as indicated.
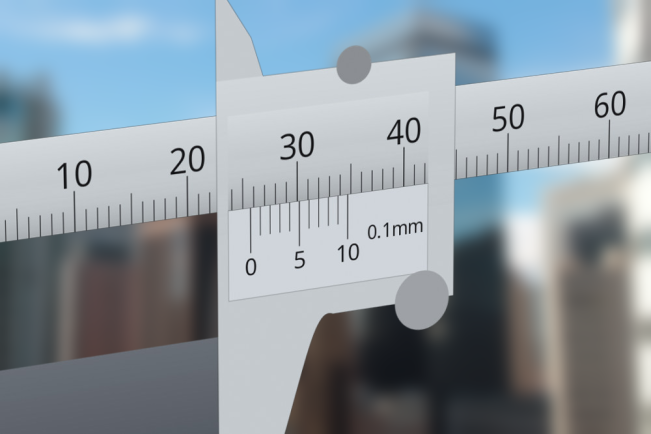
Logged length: 25.7 mm
